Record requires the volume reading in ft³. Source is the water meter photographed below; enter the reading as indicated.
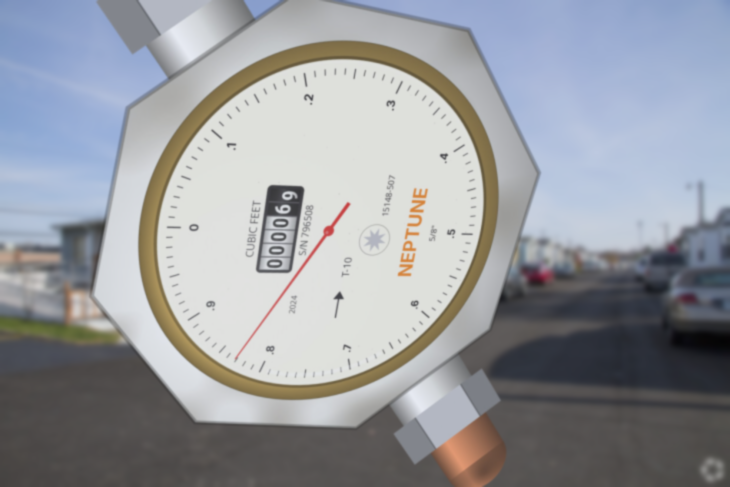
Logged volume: 68.83 ft³
